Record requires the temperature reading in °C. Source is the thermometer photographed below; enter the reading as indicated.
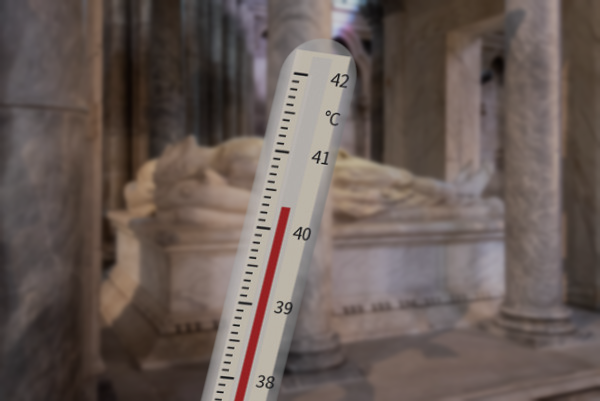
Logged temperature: 40.3 °C
